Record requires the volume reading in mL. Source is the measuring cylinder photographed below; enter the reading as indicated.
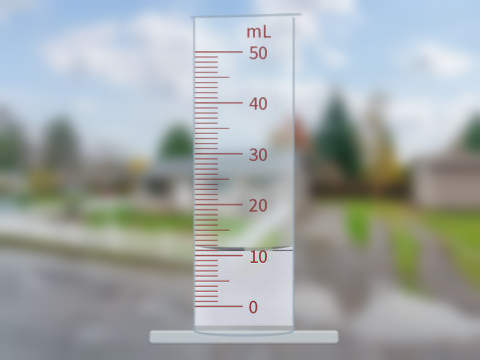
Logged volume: 11 mL
